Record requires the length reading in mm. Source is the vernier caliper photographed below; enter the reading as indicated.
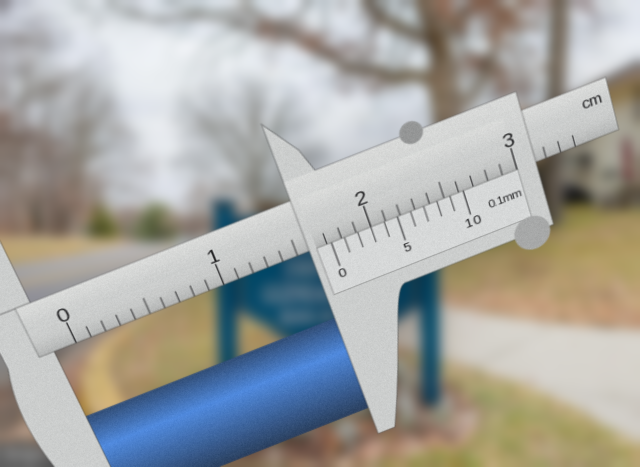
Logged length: 17.3 mm
